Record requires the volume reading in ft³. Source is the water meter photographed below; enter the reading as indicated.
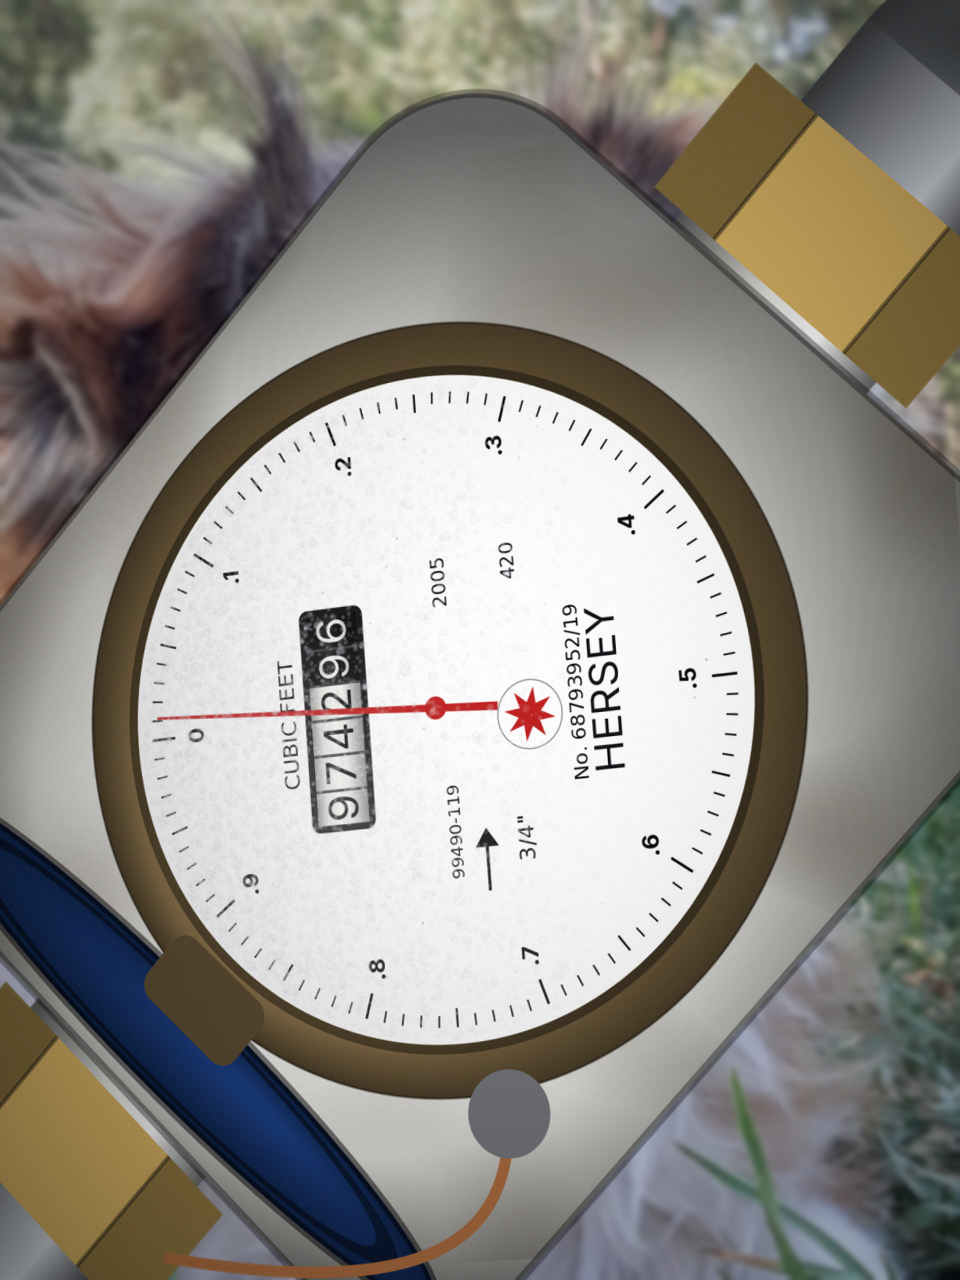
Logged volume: 974296.01 ft³
